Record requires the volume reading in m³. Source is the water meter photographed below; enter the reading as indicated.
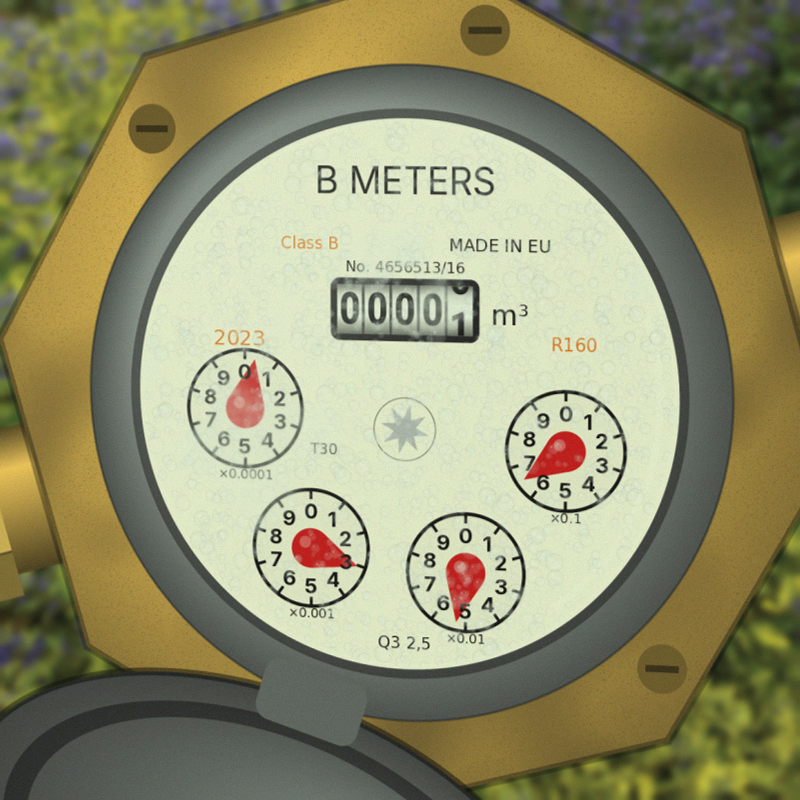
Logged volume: 0.6530 m³
